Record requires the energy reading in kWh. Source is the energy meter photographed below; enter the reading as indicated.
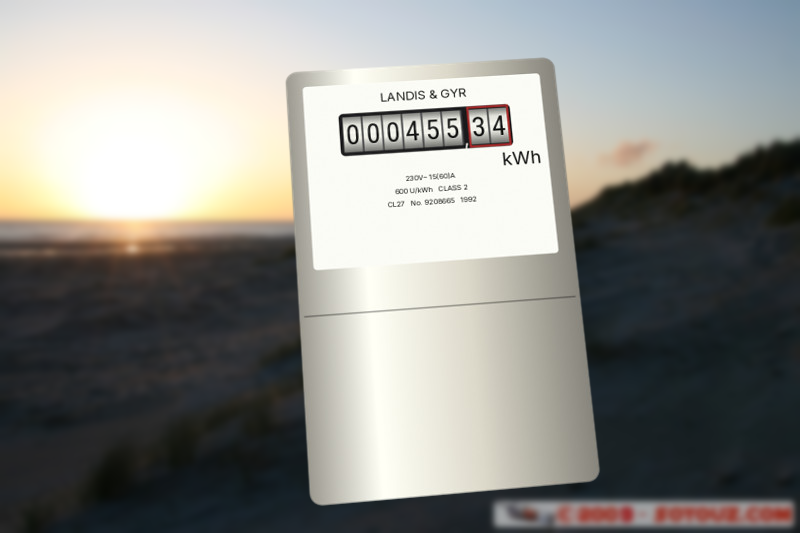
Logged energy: 455.34 kWh
